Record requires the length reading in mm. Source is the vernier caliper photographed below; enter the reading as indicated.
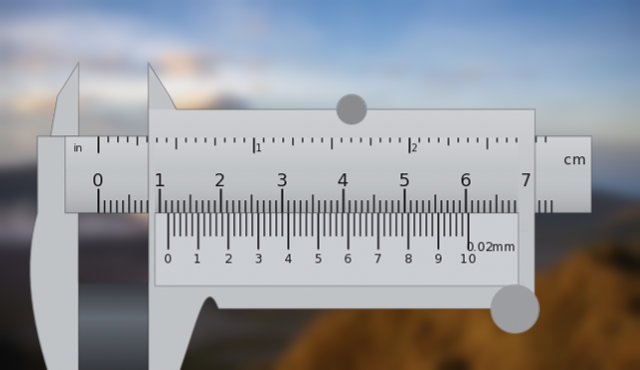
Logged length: 11.4 mm
